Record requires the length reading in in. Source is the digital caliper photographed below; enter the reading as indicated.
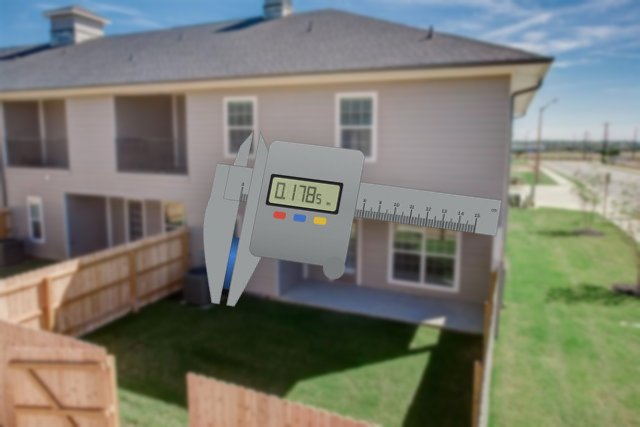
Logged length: 0.1785 in
